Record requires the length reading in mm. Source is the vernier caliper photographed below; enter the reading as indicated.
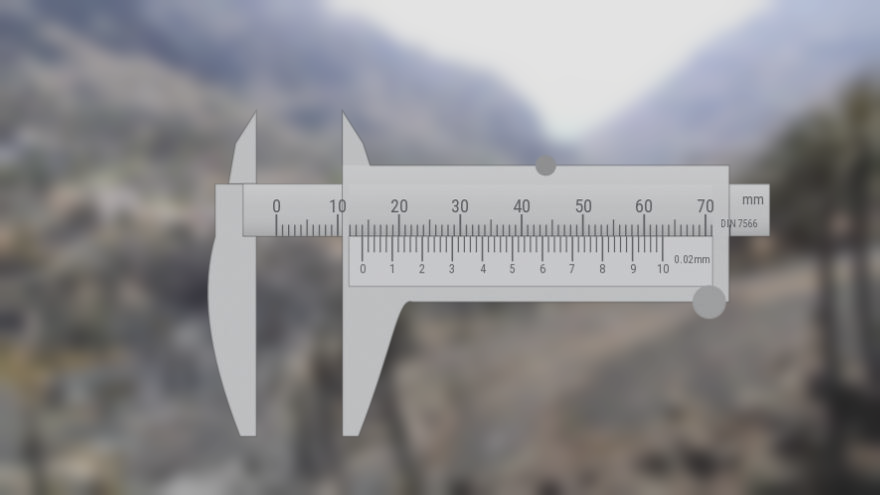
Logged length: 14.0 mm
